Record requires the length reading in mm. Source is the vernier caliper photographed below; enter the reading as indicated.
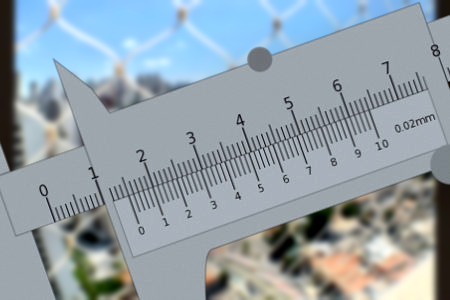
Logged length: 15.0 mm
